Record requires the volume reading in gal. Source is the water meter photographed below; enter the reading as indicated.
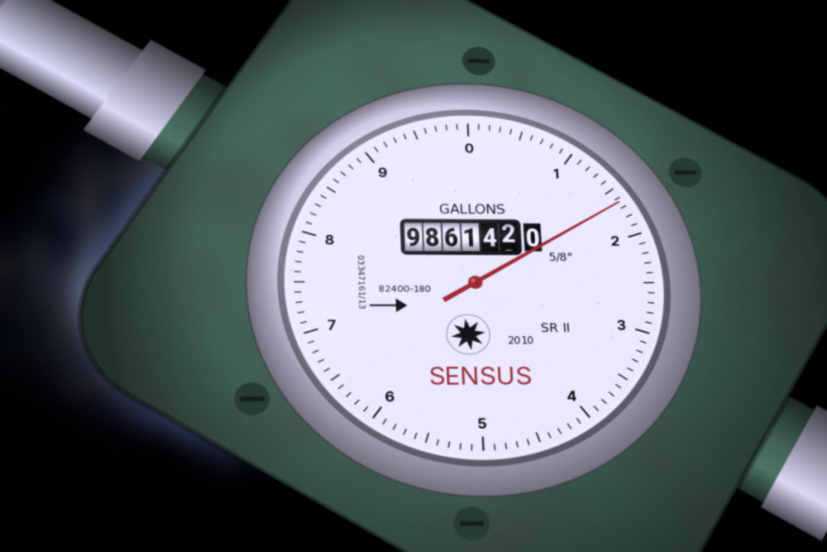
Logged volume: 9861421.6 gal
